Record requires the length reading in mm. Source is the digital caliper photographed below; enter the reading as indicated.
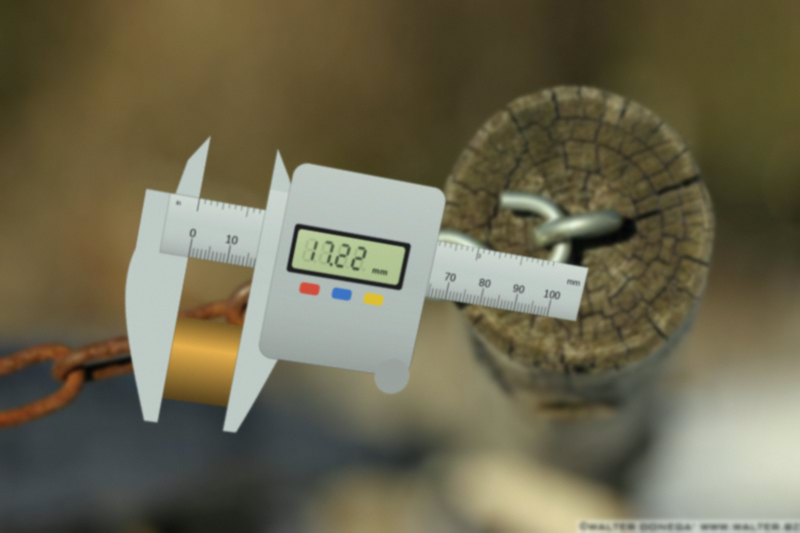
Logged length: 17.22 mm
